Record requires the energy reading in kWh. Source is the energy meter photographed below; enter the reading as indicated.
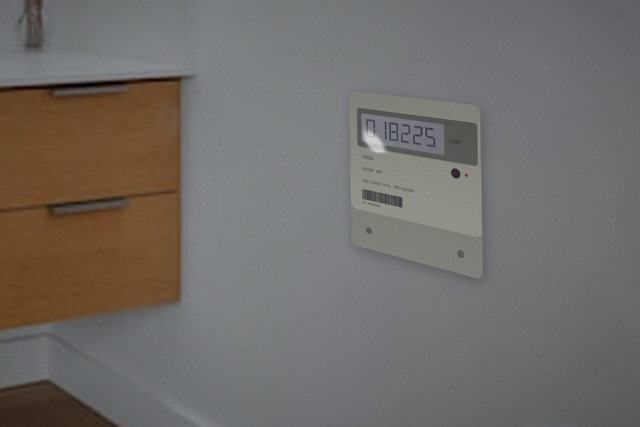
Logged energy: 18225 kWh
